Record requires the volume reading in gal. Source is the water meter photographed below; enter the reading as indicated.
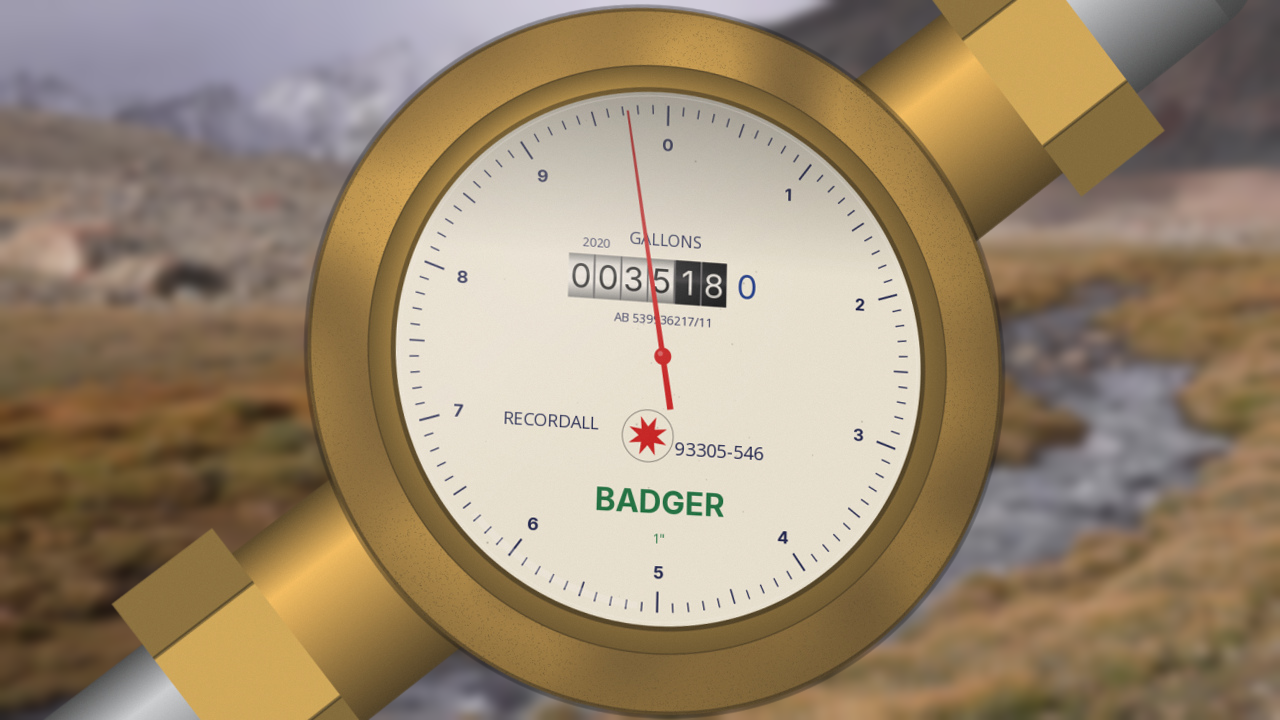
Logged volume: 35179.7 gal
